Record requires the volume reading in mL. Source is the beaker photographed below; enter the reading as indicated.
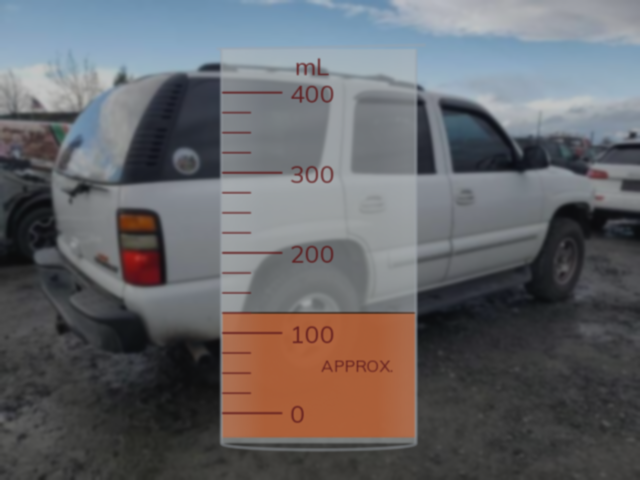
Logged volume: 125 mL
